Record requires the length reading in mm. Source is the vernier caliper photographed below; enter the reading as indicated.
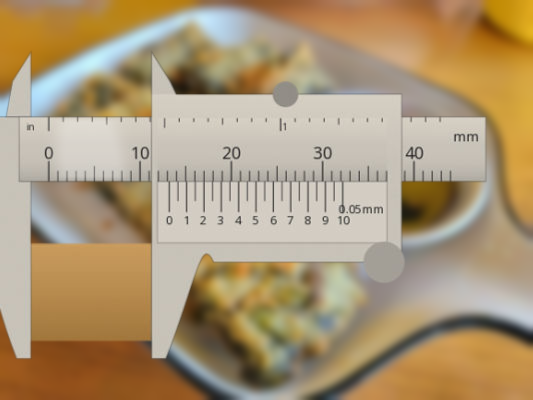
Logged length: 13.2 mm
